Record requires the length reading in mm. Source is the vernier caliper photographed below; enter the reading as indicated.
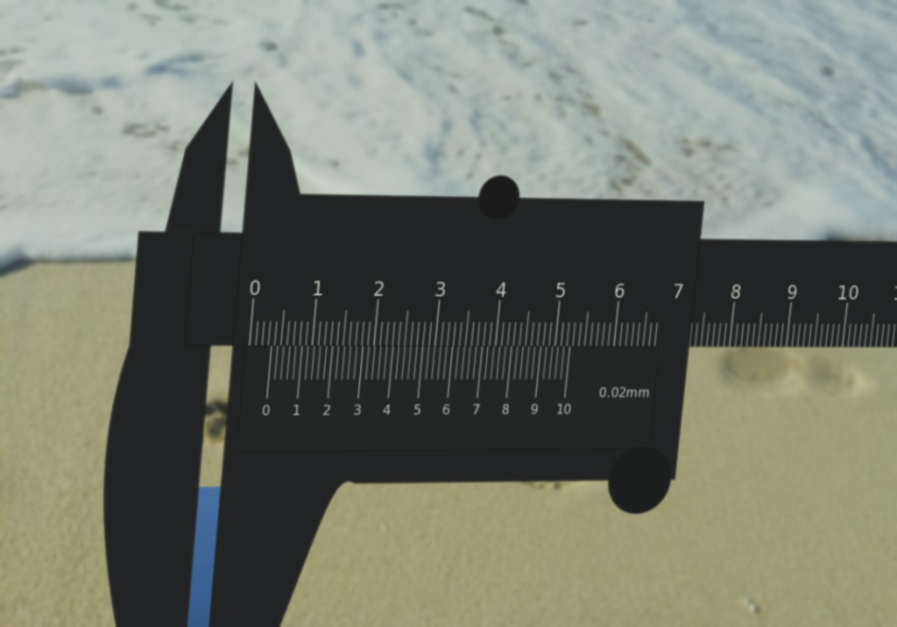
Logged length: 3.5 mm
